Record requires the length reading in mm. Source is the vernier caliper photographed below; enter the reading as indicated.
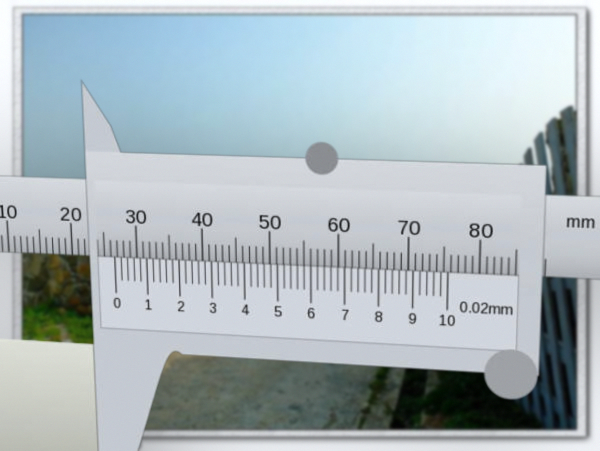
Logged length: 26.6 mm
